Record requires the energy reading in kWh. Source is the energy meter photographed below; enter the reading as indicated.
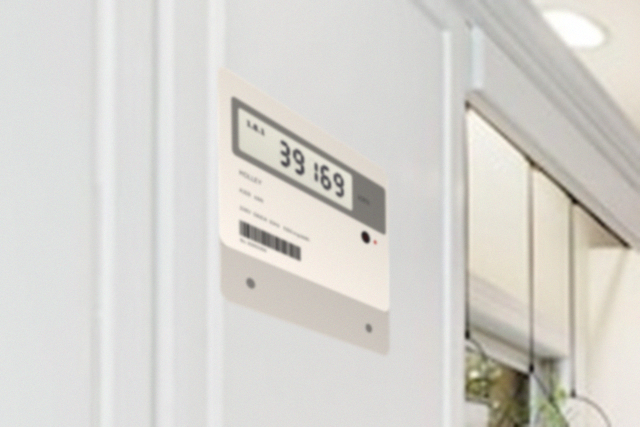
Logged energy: 39169 kWh
